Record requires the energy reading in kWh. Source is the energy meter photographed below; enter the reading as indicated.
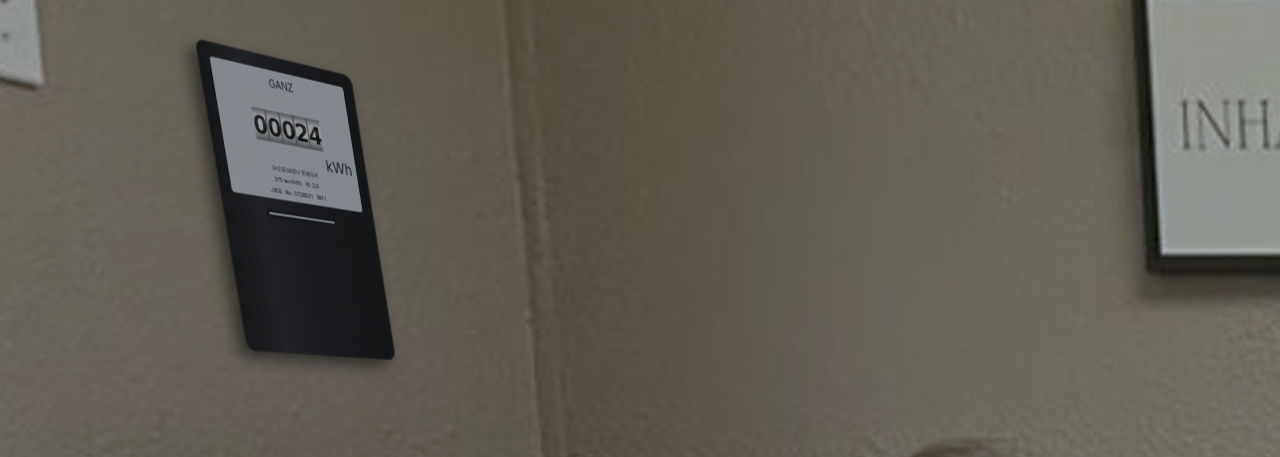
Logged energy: 24 kWh
